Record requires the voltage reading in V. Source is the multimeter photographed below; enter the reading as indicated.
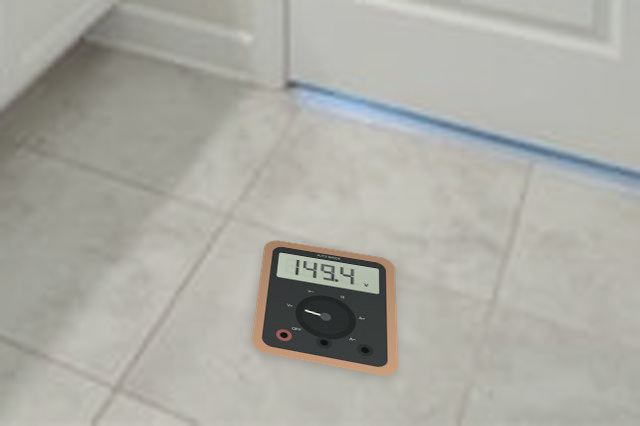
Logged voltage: 149.4 V
